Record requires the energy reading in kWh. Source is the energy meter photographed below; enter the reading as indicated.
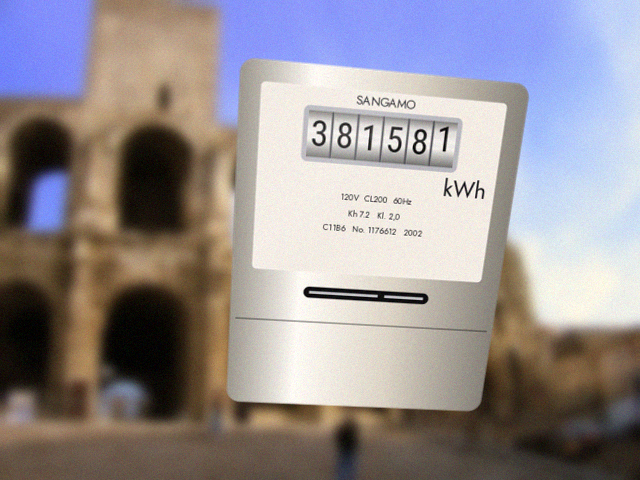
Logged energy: 381581 kWh
